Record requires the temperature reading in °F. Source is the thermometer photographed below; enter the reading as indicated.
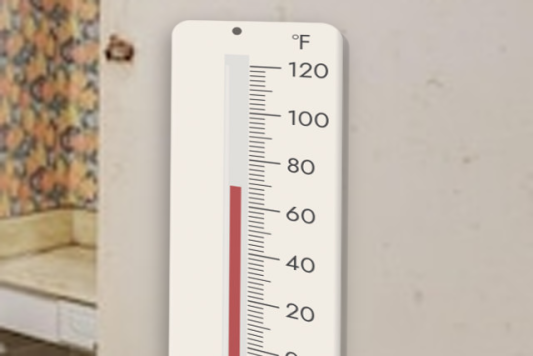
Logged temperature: 68 °F
